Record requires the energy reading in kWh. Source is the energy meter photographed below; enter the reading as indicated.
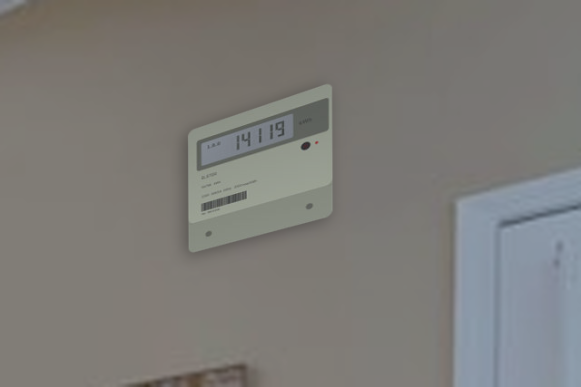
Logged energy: 14119 kWh
